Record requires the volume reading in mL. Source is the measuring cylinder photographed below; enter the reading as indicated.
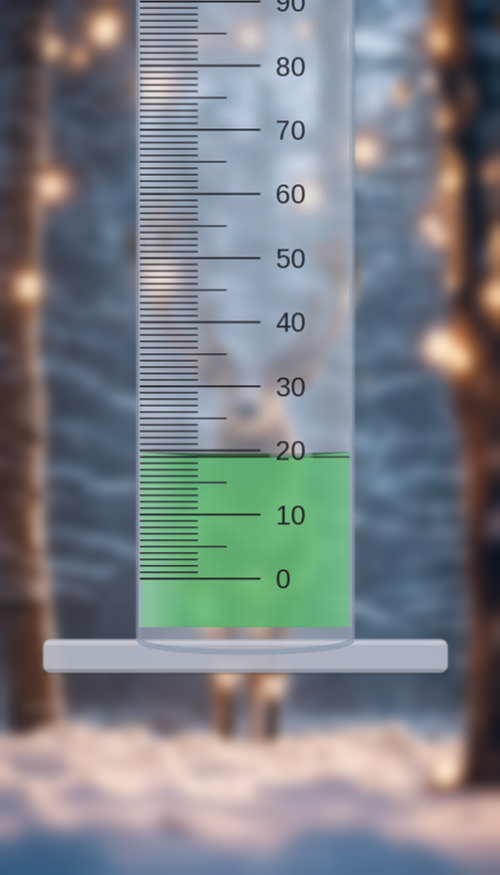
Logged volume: 19 mL
